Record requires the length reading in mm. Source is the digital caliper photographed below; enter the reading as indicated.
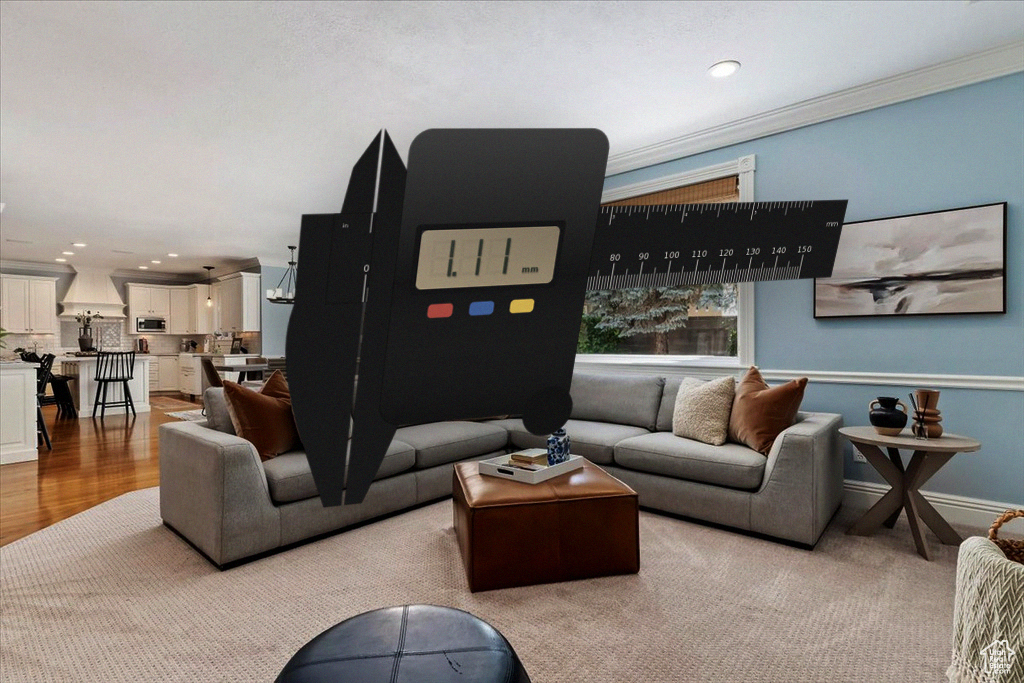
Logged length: 1.11 mm
